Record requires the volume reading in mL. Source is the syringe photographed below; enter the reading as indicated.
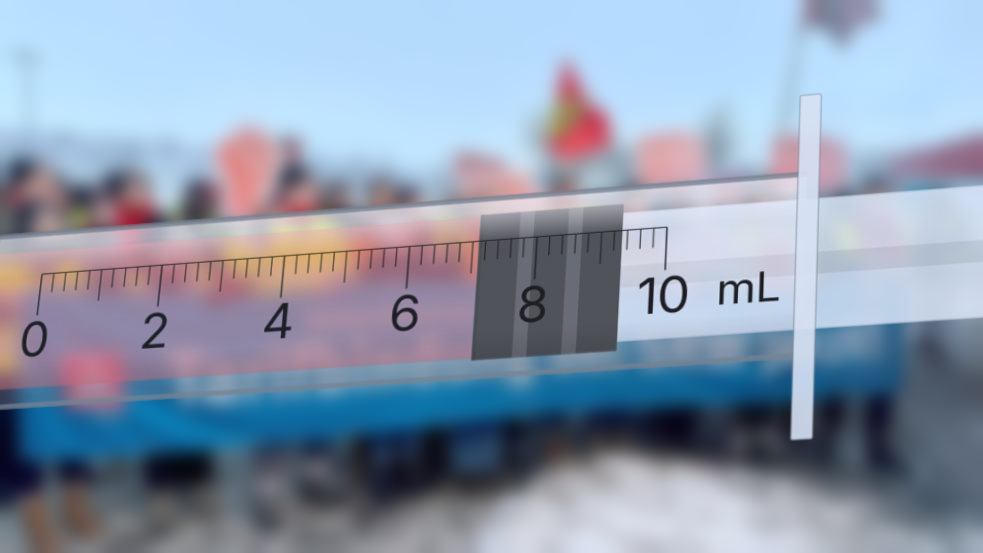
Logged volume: 7.1 mL
